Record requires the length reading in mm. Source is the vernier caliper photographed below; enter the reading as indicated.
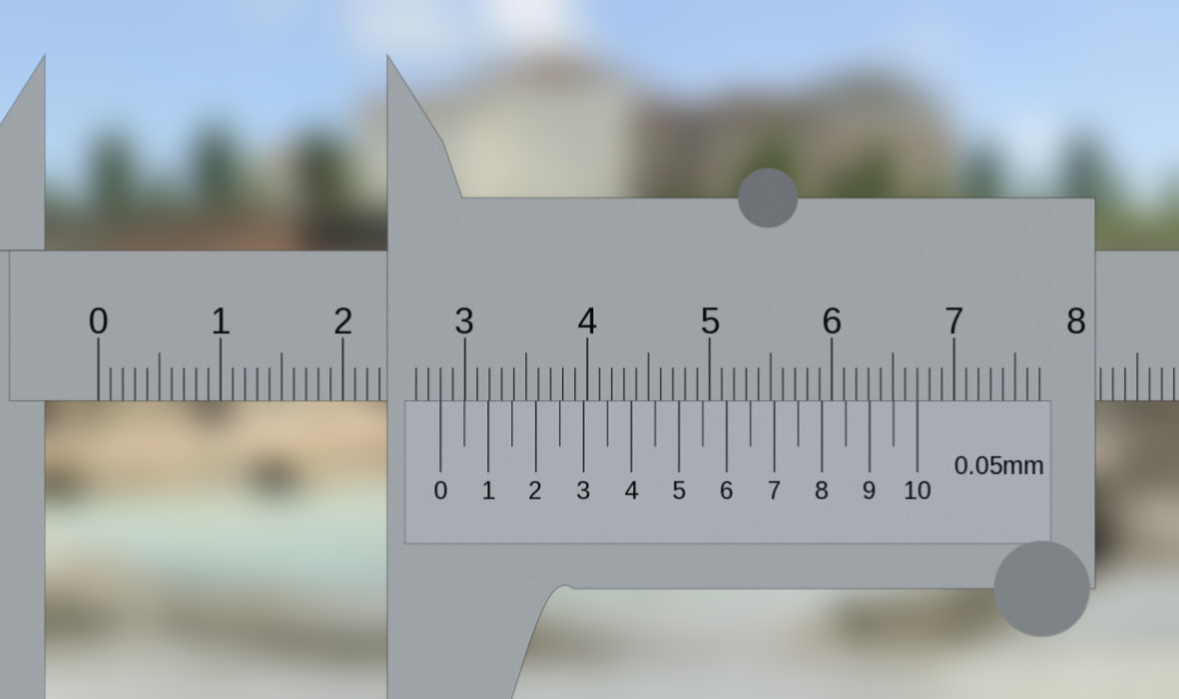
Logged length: 28.0 mm
